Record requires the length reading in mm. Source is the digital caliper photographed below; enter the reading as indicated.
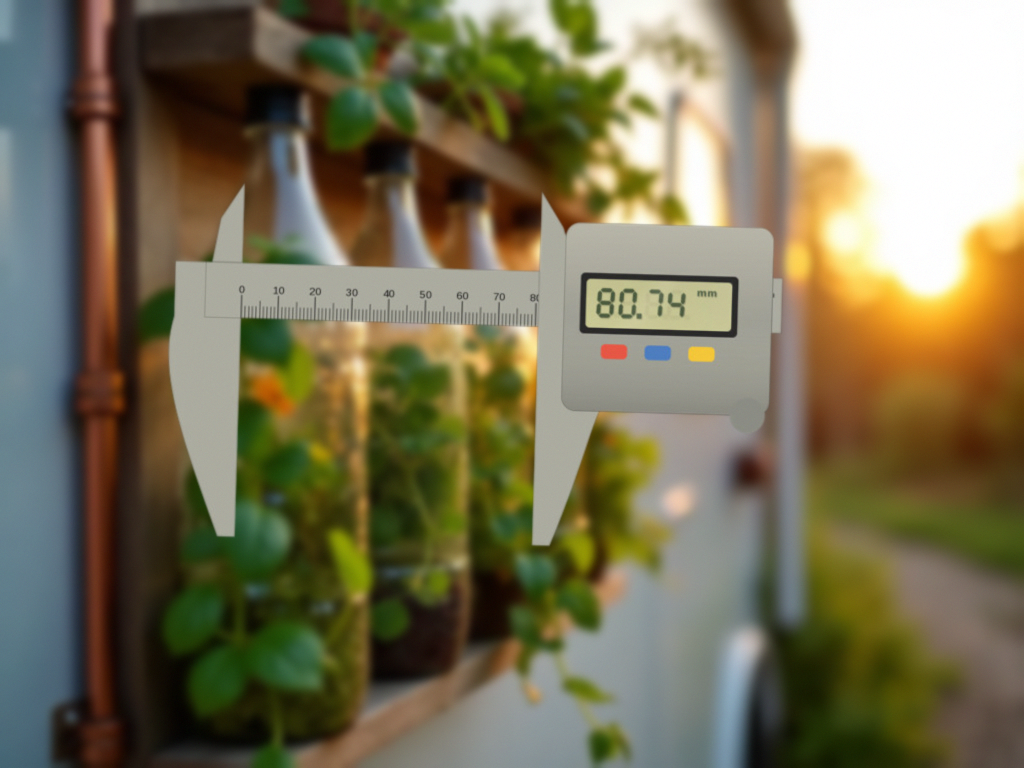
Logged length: 80.74 mm
